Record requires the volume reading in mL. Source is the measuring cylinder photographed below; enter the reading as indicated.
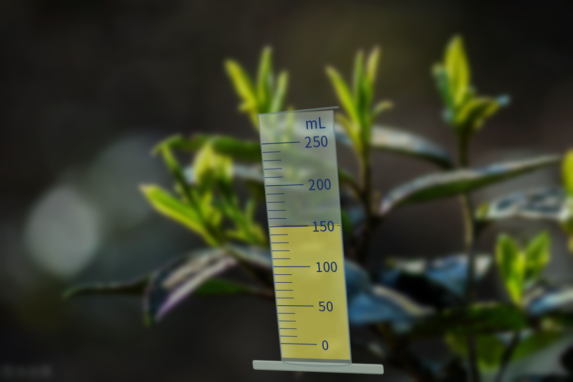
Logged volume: 150 mL
